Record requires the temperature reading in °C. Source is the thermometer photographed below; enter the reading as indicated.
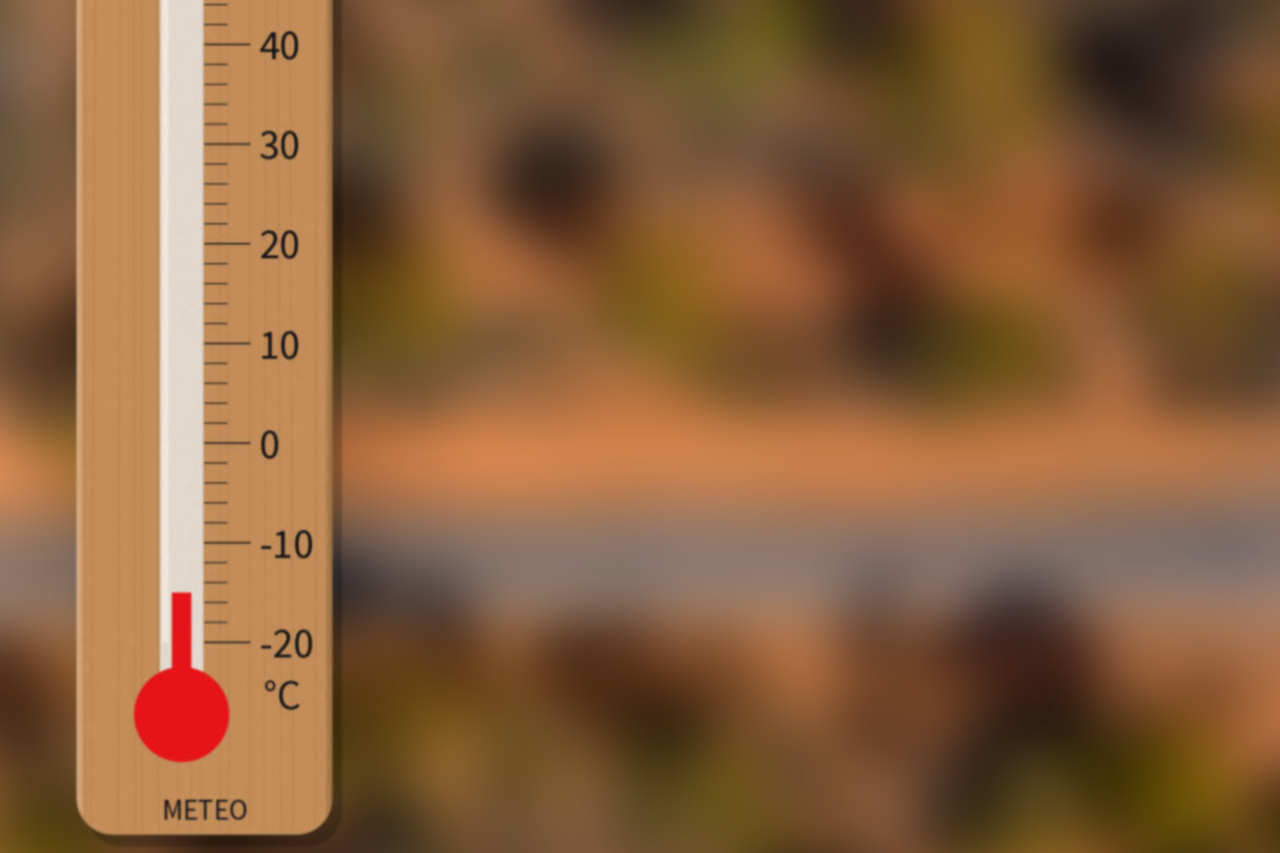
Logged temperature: -15 °C
